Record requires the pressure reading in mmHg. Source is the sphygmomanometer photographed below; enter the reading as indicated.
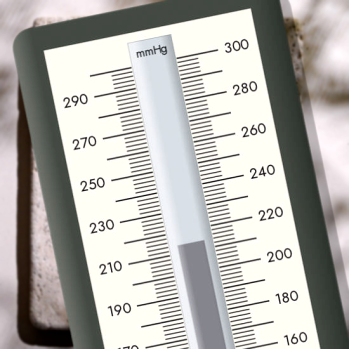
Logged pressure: 214 mmHg
